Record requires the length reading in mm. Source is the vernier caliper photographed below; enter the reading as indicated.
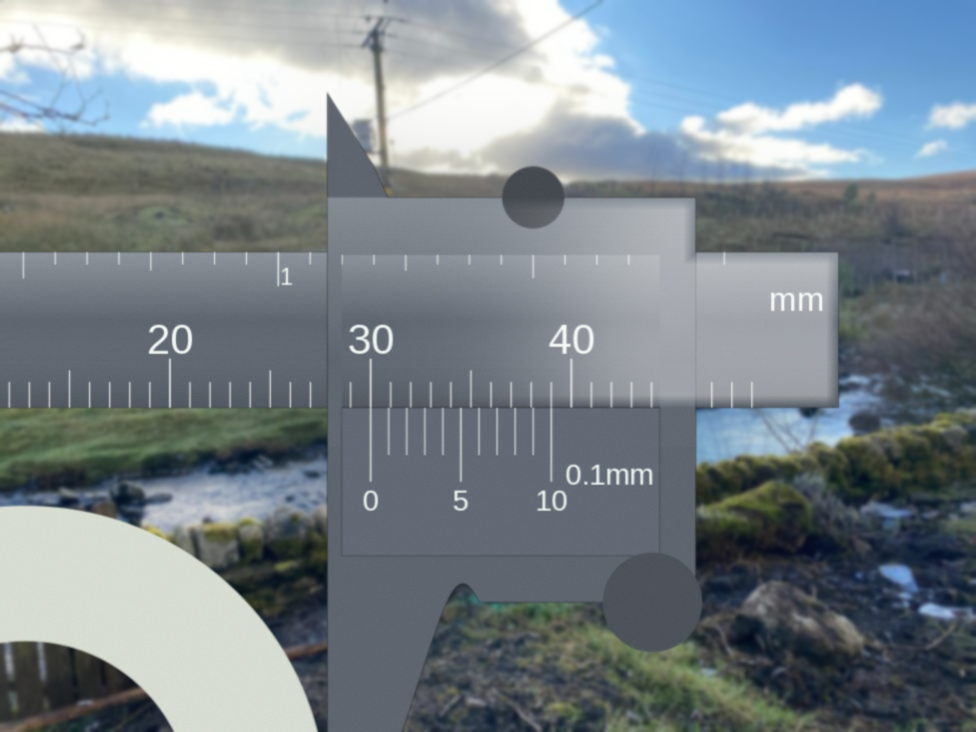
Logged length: 30.0 mm
